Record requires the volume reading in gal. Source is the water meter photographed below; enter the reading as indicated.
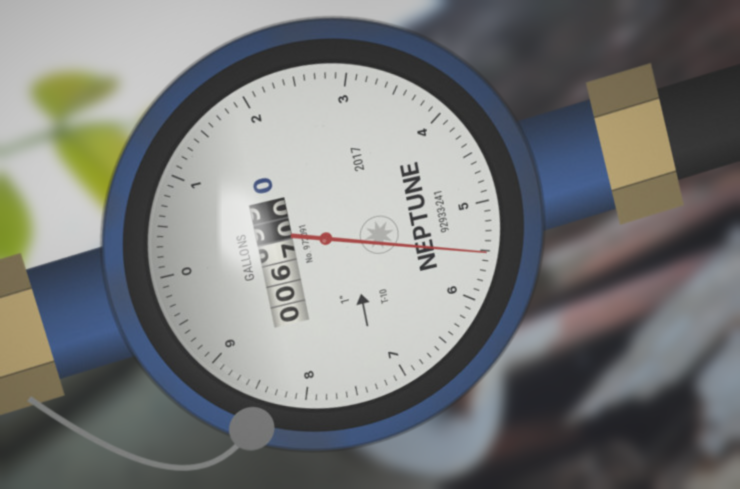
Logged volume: 66995.5 gal
